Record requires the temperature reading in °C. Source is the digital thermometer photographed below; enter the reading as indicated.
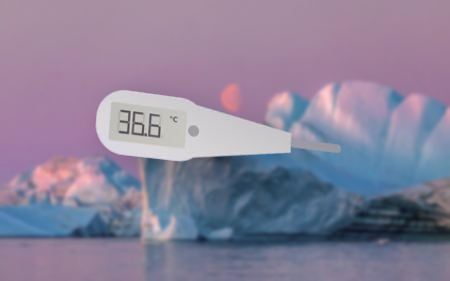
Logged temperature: 36.6 °C
